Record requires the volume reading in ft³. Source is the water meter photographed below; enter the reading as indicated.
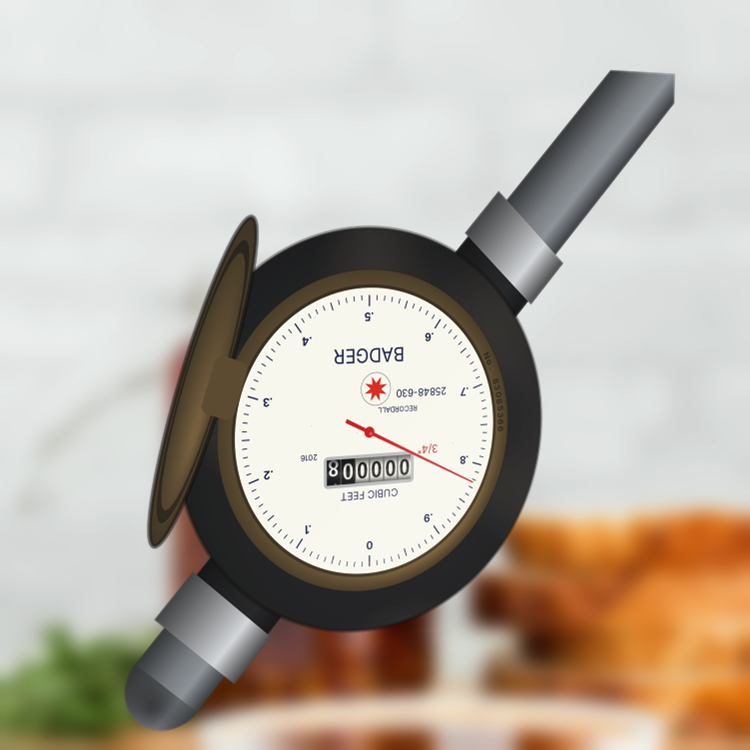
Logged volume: 7.82 ft³
